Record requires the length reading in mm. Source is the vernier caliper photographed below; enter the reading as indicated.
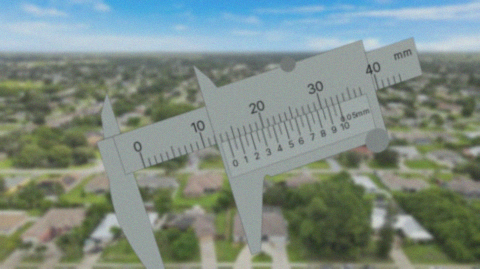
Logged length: 14.0 mm
